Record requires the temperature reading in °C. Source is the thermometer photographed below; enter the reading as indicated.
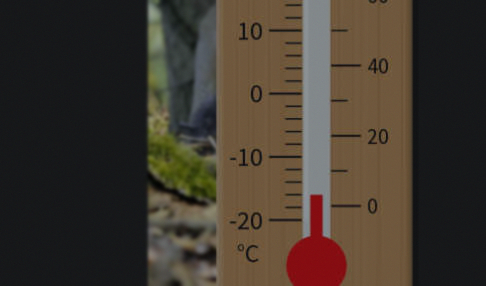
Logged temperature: -16 °C
